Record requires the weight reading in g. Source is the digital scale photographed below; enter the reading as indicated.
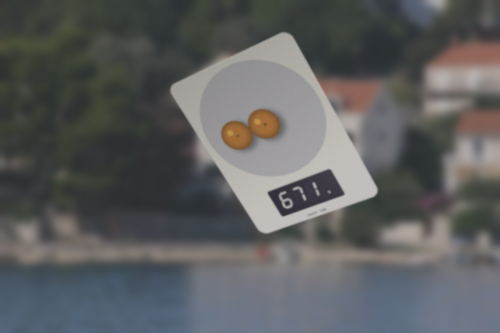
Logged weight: 671 g
